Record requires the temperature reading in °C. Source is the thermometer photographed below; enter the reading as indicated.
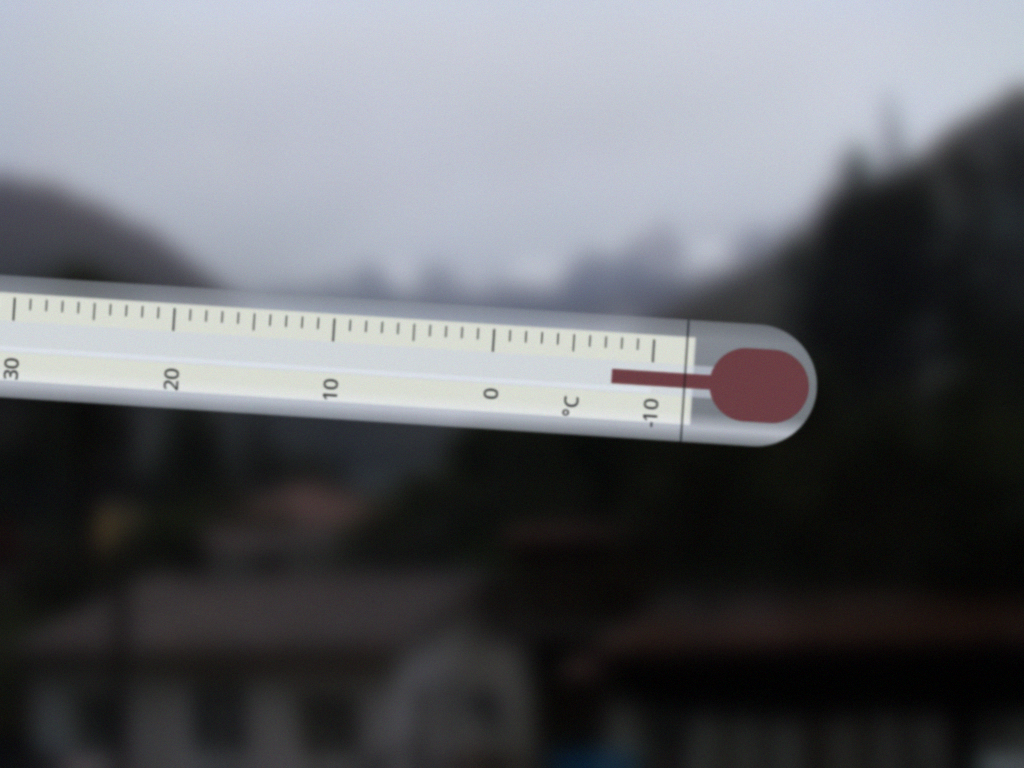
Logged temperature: -7.5 °C
